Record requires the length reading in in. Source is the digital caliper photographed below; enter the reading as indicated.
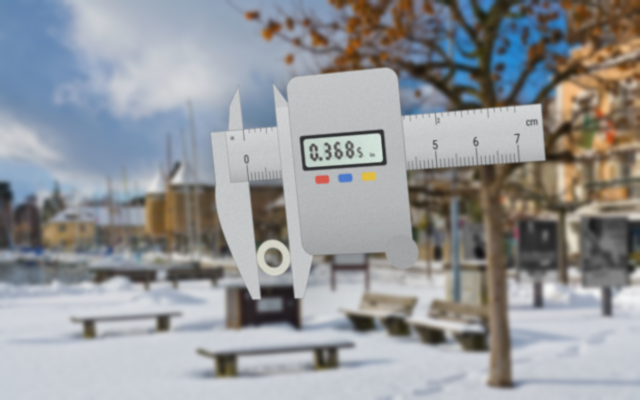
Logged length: 0.3685 in
